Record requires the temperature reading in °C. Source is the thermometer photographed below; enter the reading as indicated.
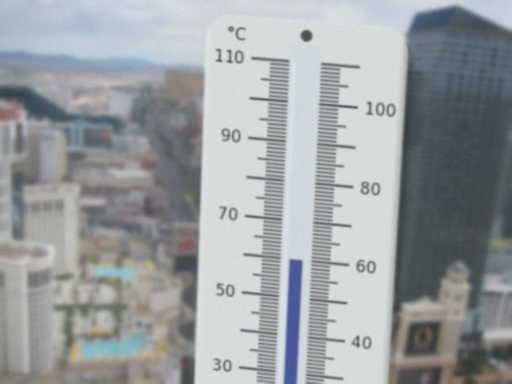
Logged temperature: 60 °C
